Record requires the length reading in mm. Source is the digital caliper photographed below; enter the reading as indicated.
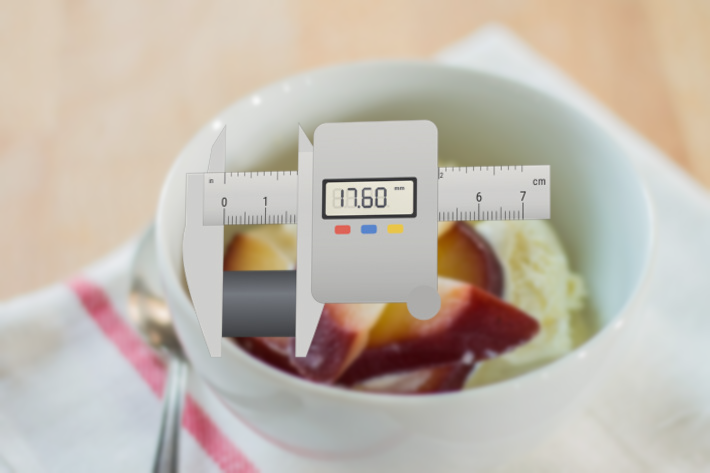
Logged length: 17.60 mm
